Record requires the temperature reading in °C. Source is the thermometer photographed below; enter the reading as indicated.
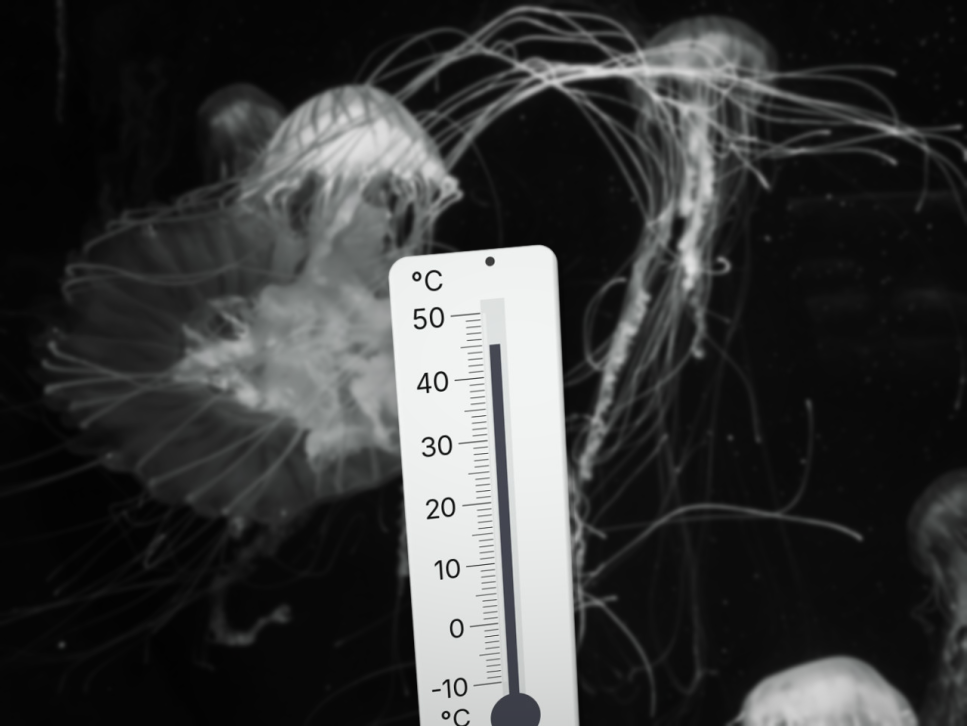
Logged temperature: 45 °C
